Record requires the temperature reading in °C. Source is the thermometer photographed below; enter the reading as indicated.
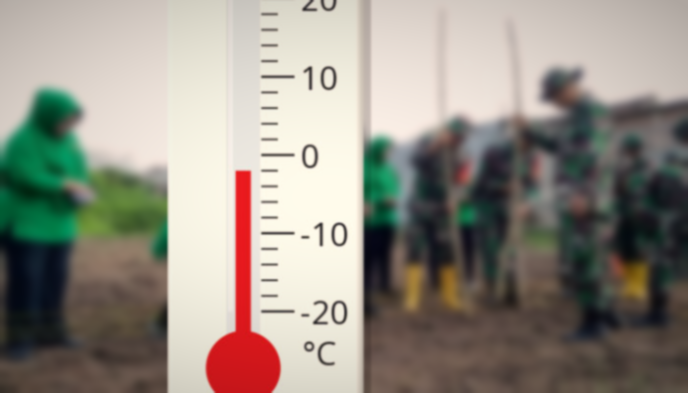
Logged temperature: -2 °C
